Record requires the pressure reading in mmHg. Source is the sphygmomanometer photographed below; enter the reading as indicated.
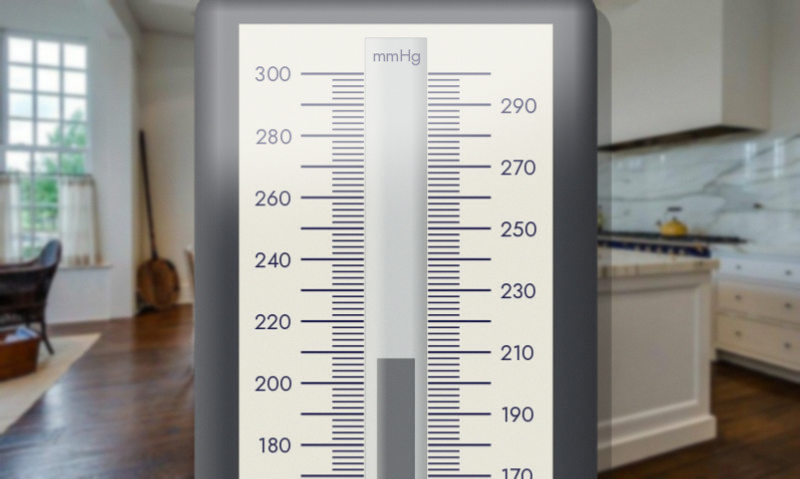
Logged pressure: 208 mmHg
